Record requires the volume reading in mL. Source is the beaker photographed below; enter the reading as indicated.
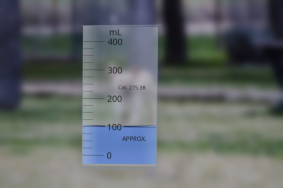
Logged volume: 100 mL
